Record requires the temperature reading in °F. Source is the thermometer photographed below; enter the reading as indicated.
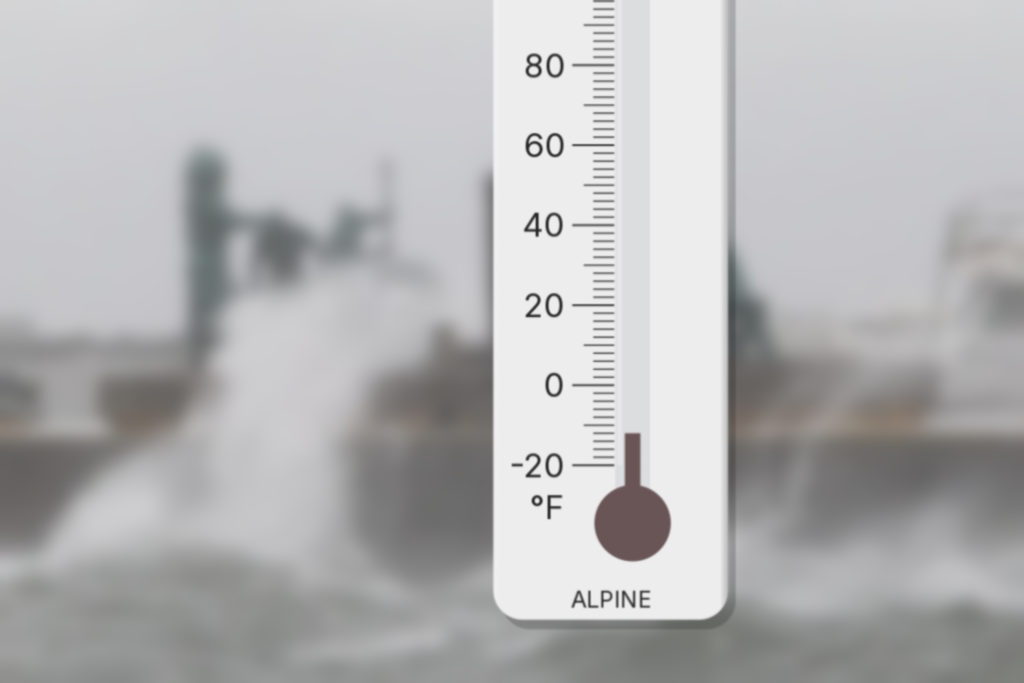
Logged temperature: -12 °F
